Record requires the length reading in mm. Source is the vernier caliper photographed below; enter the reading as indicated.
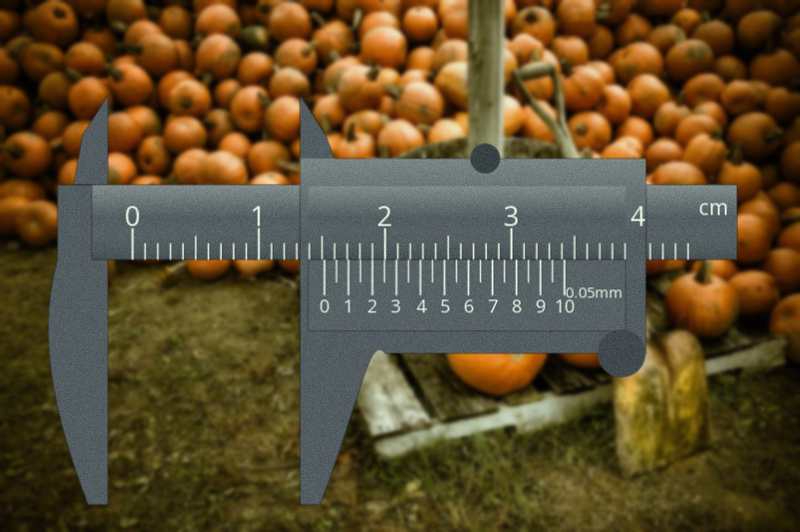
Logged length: 15.2 mm
